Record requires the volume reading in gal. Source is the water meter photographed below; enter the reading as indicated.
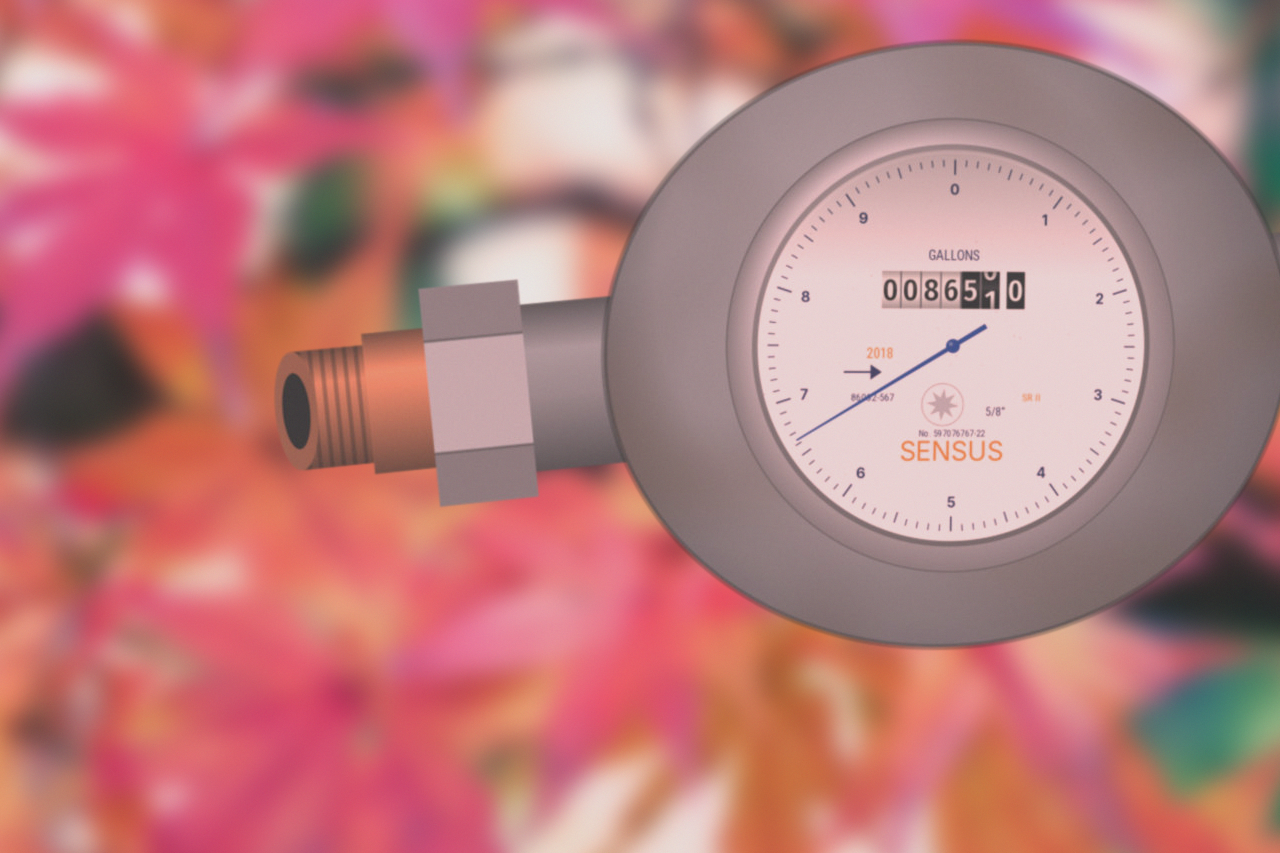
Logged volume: 86506.6 gal
